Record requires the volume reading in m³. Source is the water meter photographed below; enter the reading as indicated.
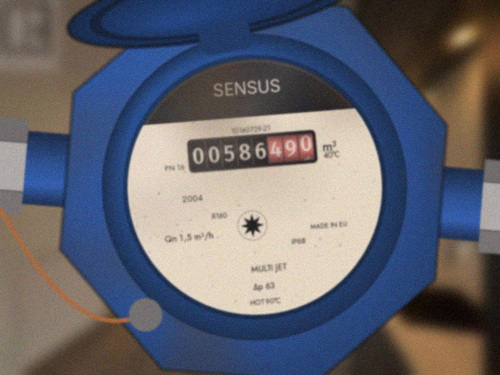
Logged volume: 586.490 m³
